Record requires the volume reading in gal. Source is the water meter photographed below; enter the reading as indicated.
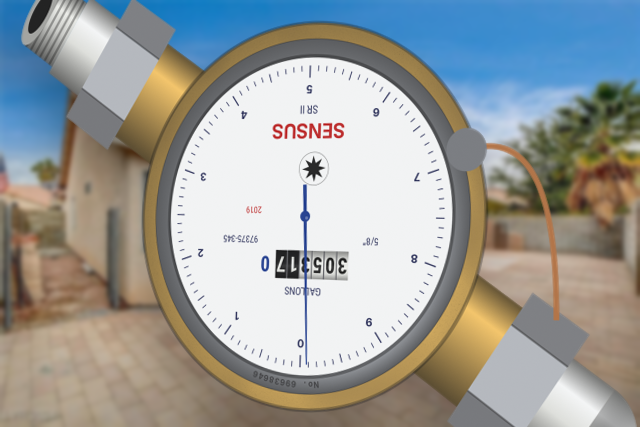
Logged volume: 3053169.9 gal
